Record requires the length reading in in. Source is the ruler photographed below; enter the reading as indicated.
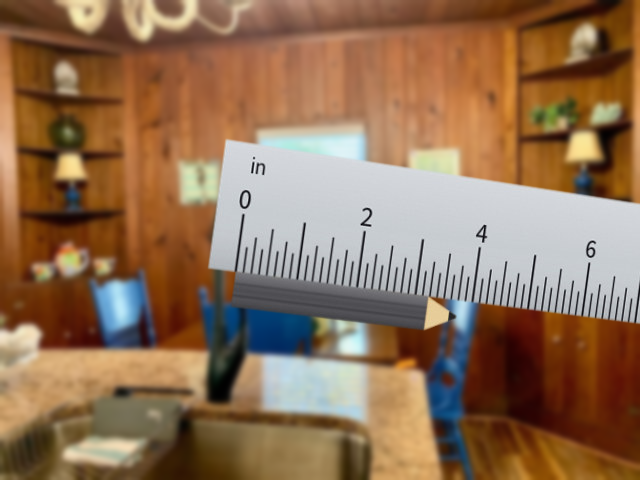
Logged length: 3.75 in
